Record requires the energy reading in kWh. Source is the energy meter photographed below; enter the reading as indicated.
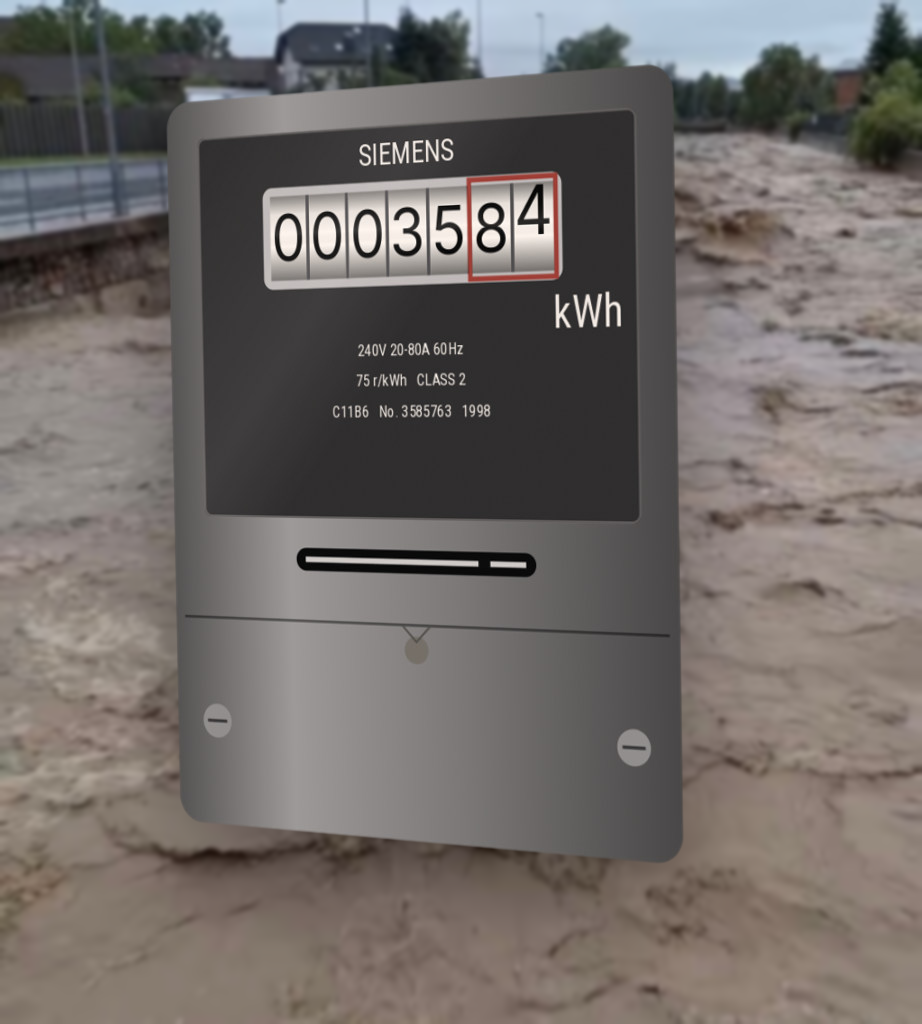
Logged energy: 35.84 kWh
